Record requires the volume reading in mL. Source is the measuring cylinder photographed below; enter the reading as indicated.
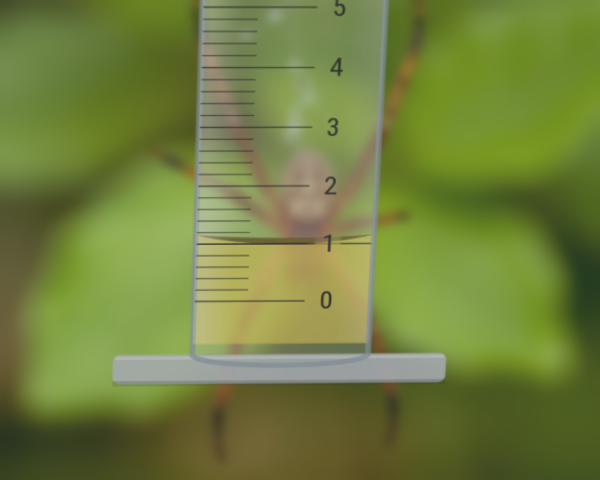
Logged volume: 1 mL
